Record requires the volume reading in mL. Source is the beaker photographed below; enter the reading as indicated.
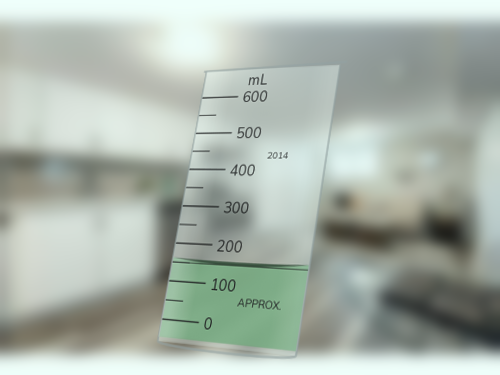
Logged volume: 150 mL
